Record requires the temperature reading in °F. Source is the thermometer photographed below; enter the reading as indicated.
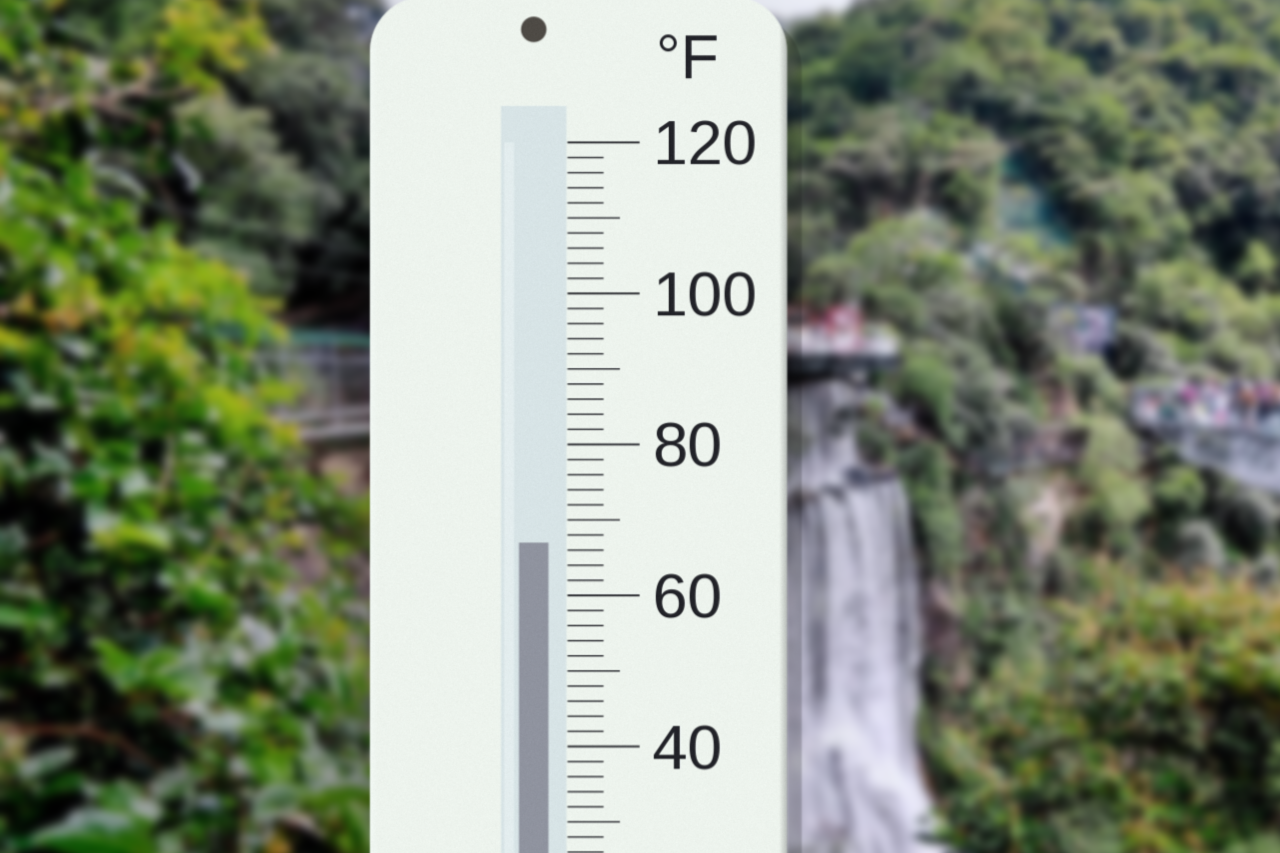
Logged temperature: 67 °F
